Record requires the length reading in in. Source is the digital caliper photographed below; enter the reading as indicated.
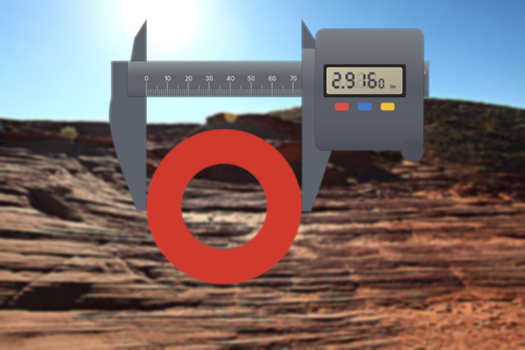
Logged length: 2.9160 in
